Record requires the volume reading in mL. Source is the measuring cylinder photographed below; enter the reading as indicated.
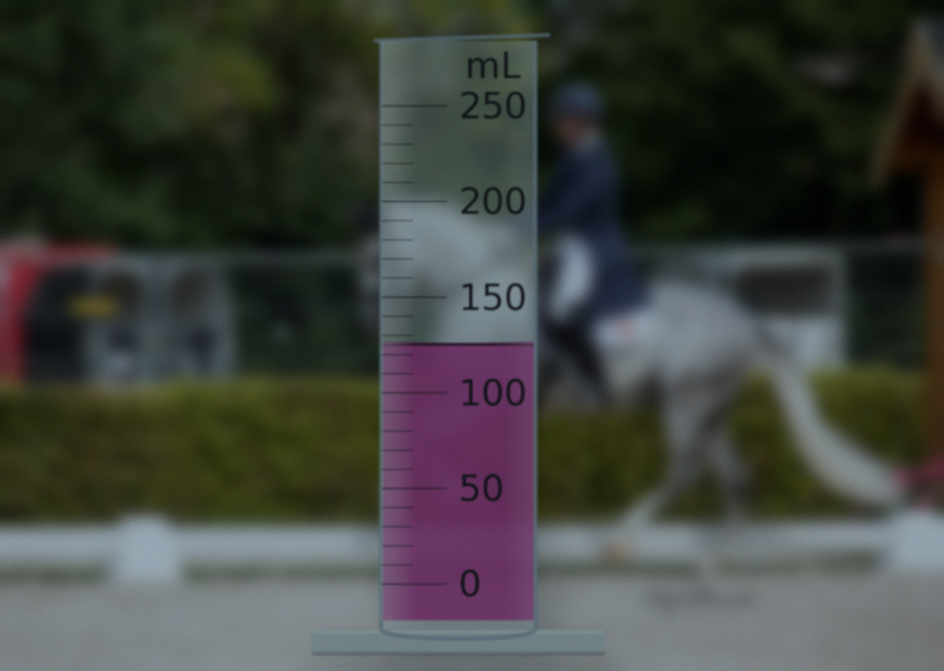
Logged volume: 125 mL
